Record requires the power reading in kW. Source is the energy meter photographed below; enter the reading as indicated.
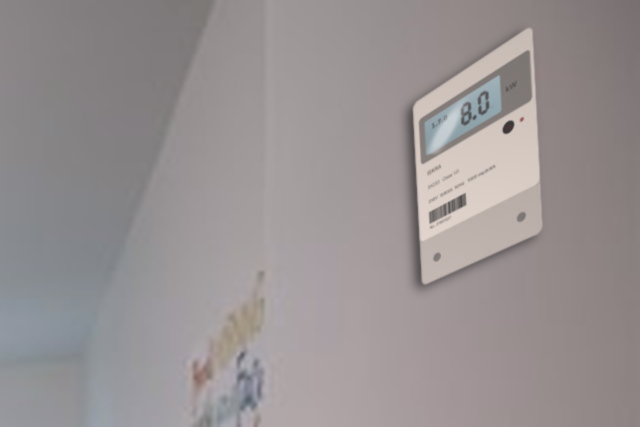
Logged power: 8.0 kW
